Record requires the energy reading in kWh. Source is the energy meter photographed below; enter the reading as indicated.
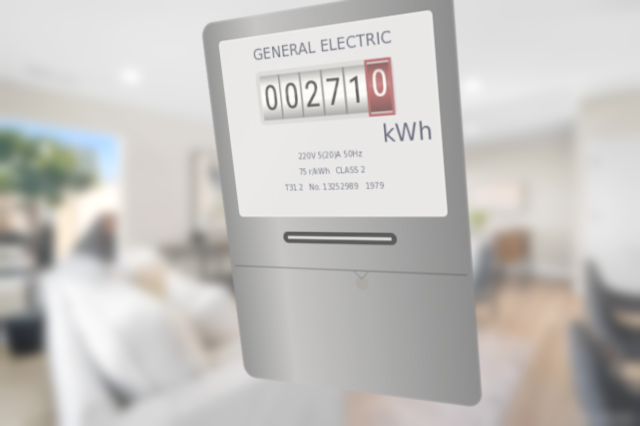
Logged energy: 271.0 kWh
